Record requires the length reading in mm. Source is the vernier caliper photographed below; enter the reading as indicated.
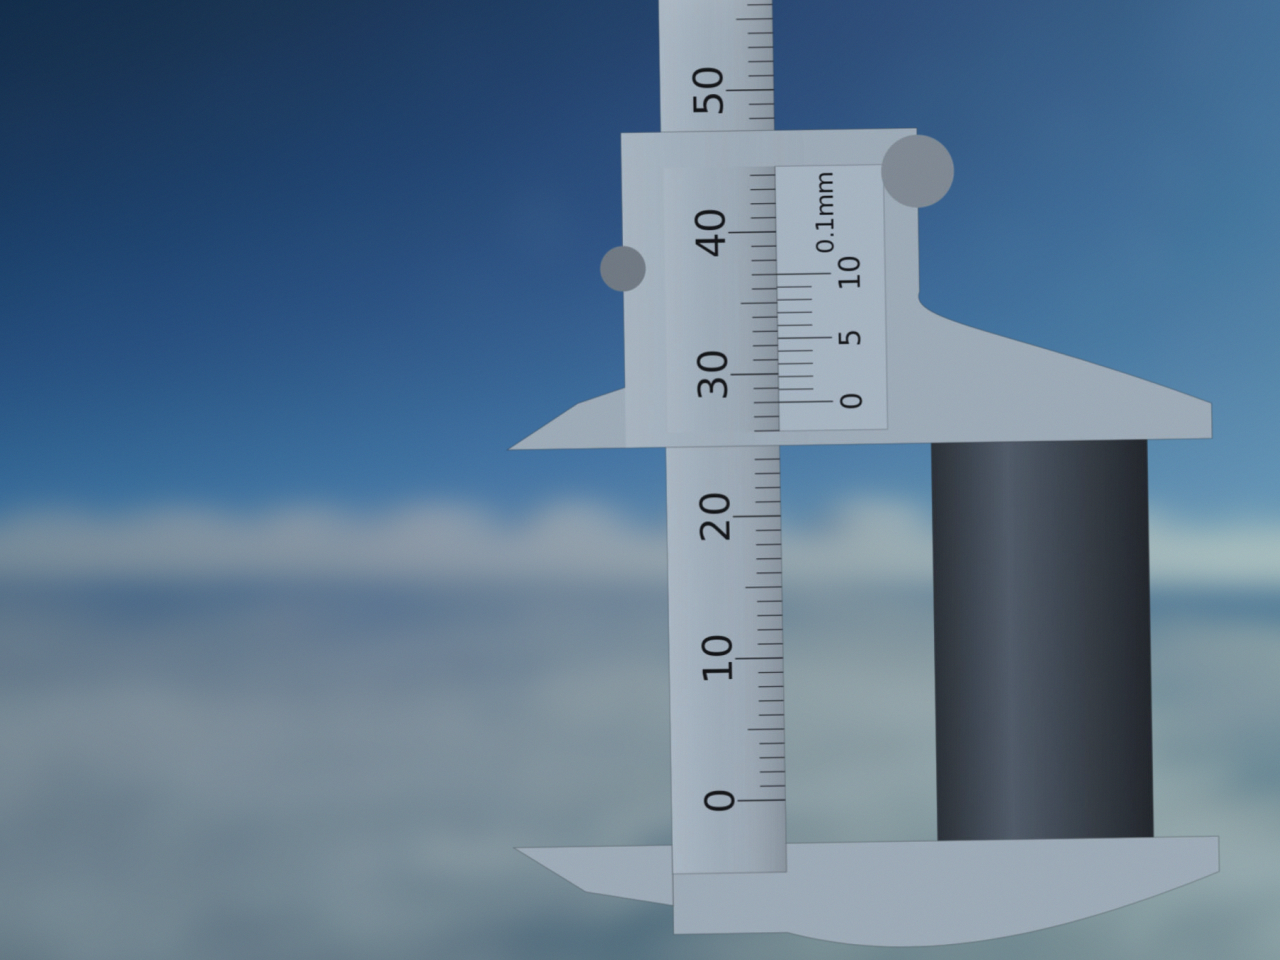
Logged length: 28.0 mm
